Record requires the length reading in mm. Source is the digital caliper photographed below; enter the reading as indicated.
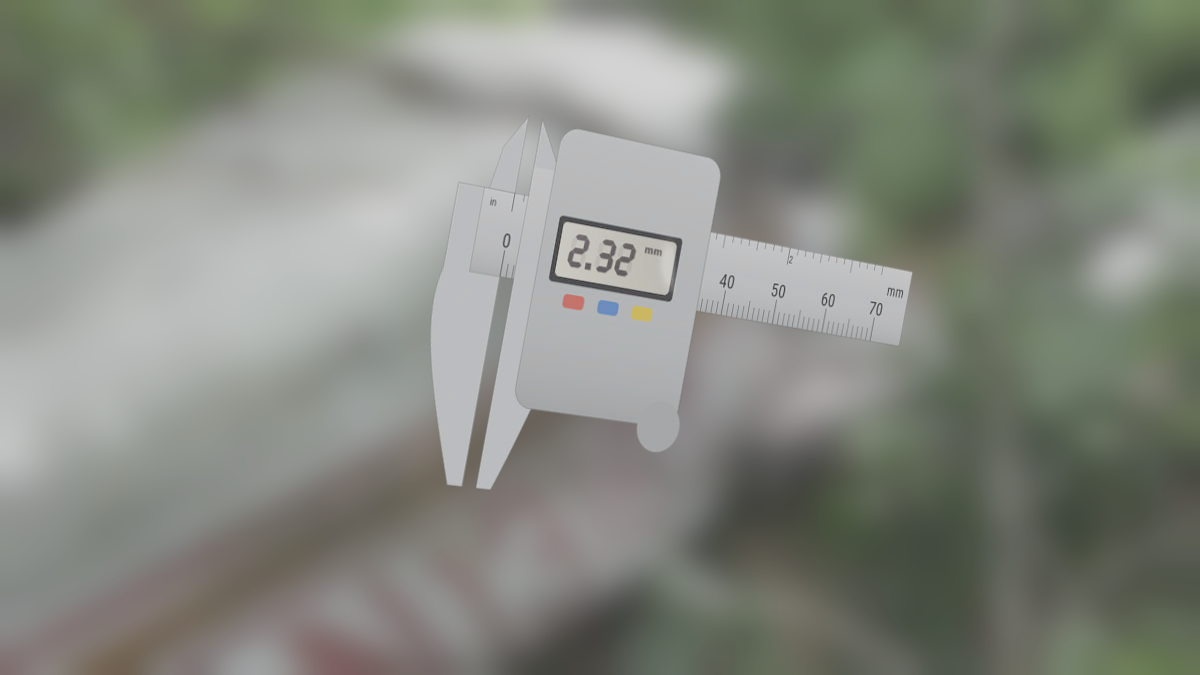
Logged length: 2.32 mm
